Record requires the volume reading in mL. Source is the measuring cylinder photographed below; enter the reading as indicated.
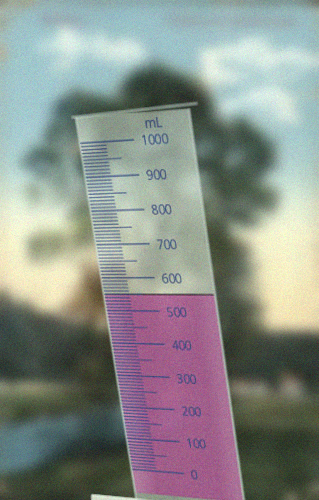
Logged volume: 550 mL
